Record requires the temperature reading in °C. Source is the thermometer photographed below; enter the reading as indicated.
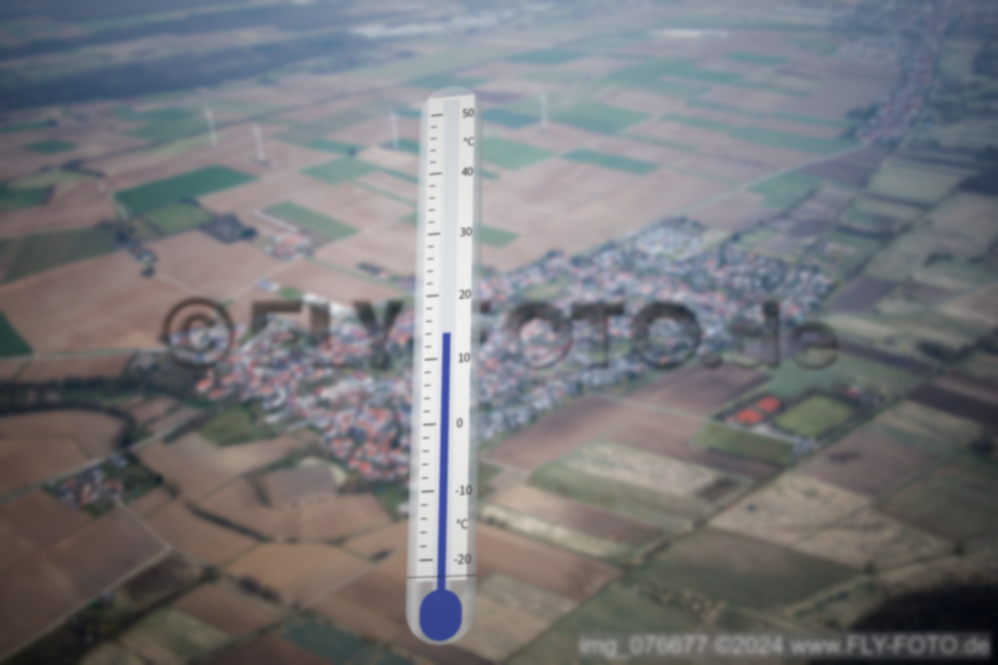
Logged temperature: 14 °C
